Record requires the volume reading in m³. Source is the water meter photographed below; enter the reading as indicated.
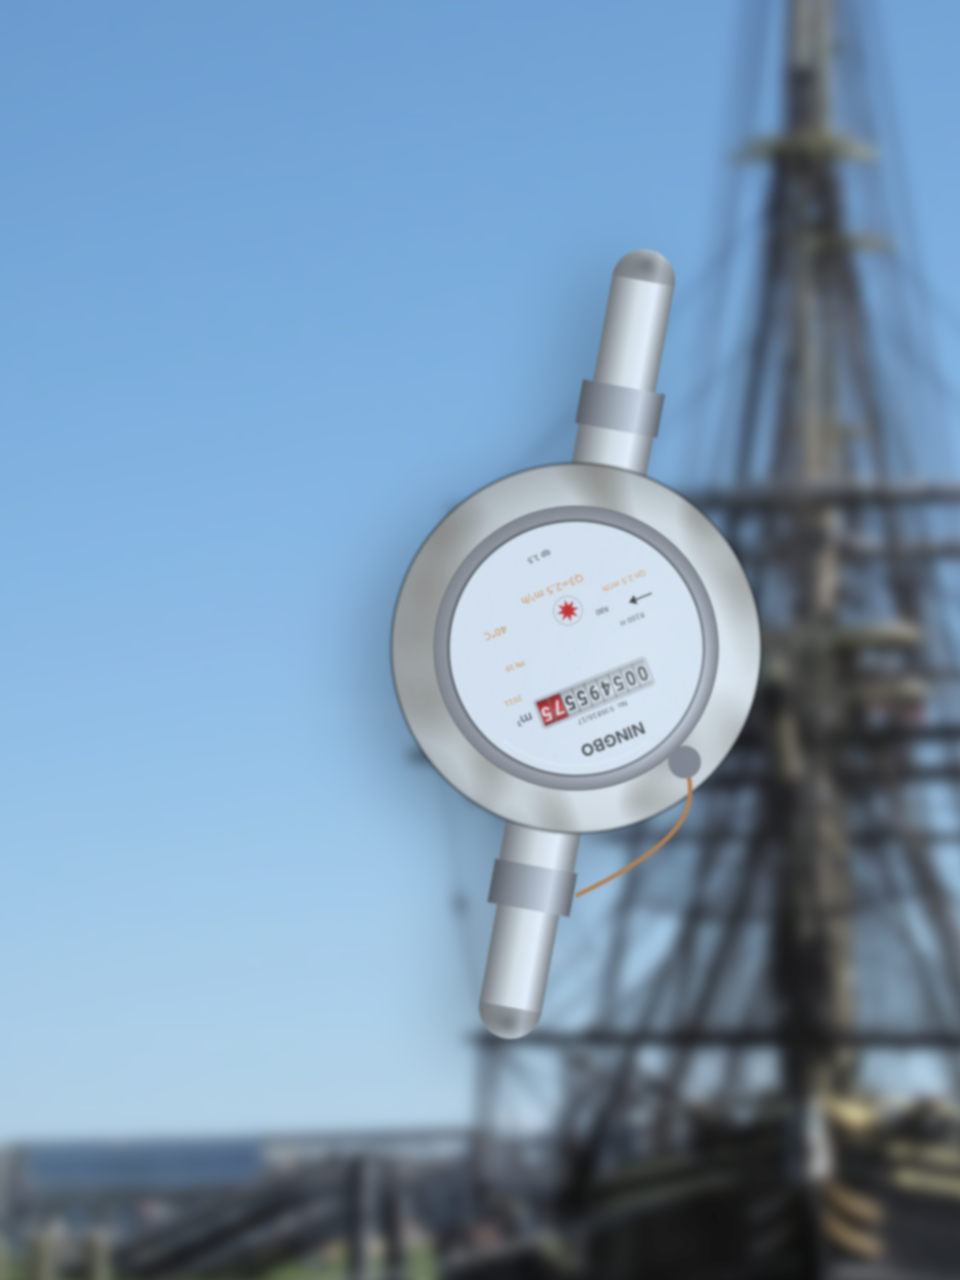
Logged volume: 54955.75 m³
